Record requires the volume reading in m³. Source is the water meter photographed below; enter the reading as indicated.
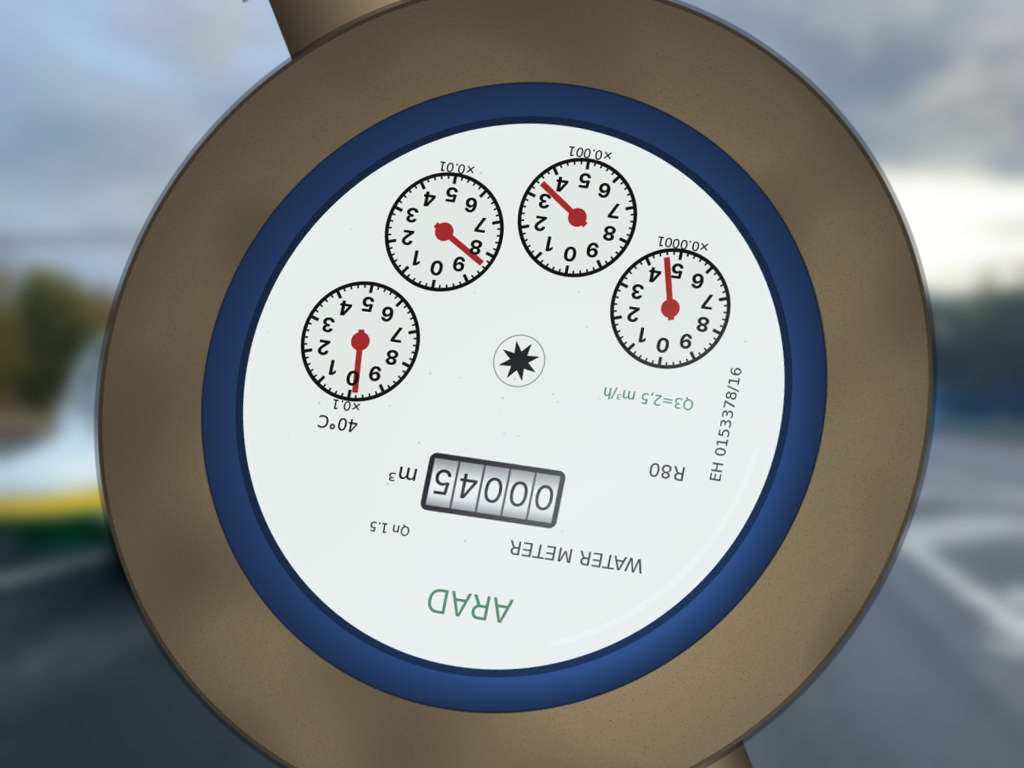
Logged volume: 44.9834 m³
